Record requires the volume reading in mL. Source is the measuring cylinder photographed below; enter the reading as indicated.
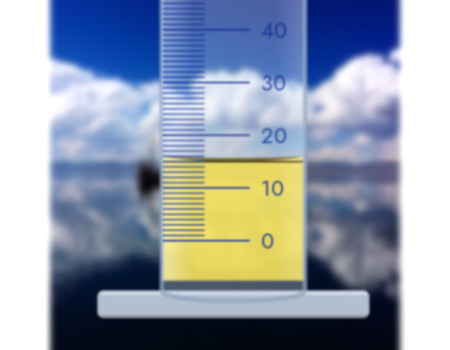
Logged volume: 15 mL
